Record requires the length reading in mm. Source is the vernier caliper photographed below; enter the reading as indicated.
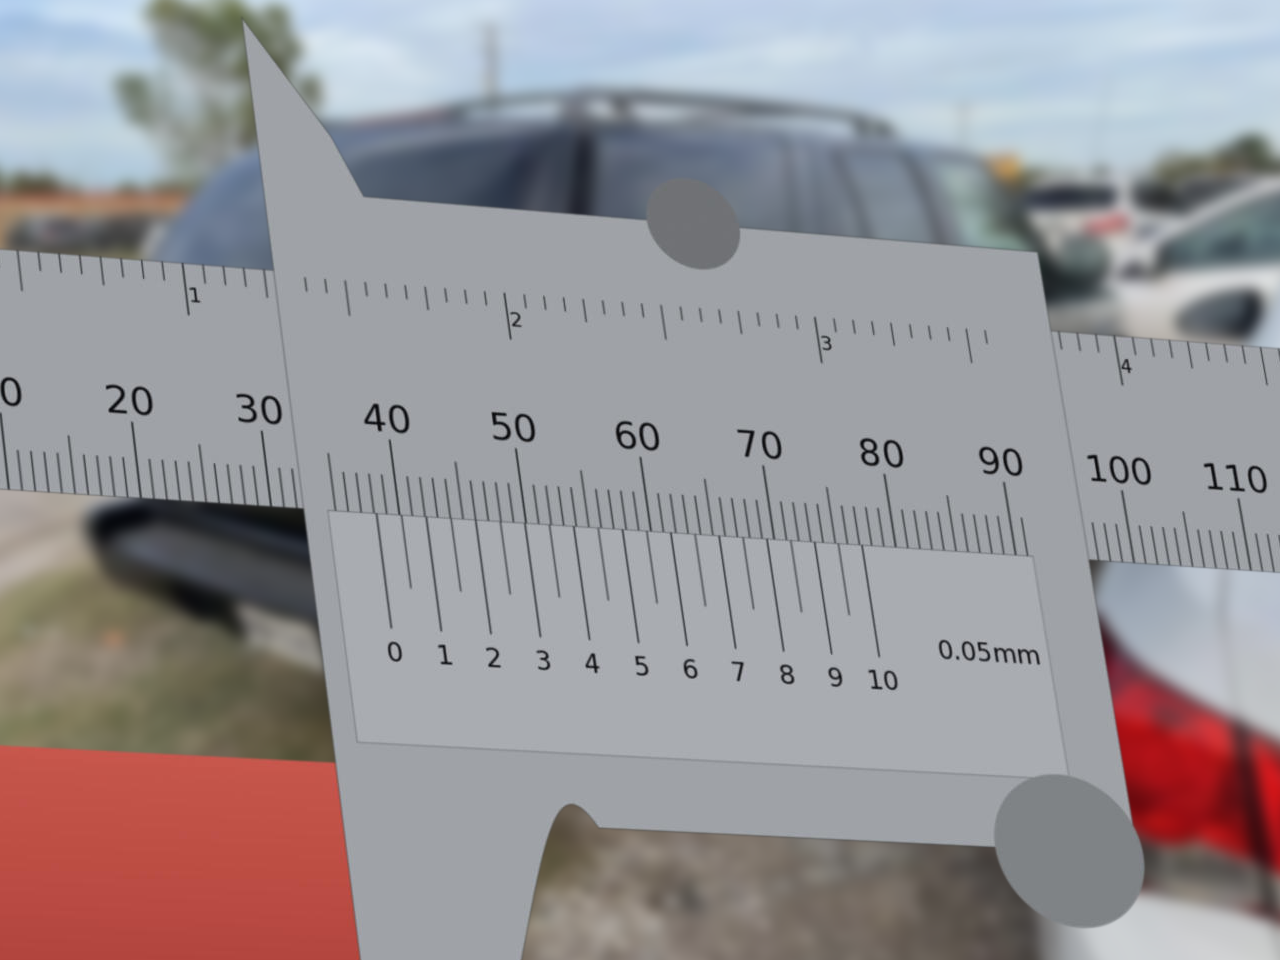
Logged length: 38.2 mm
